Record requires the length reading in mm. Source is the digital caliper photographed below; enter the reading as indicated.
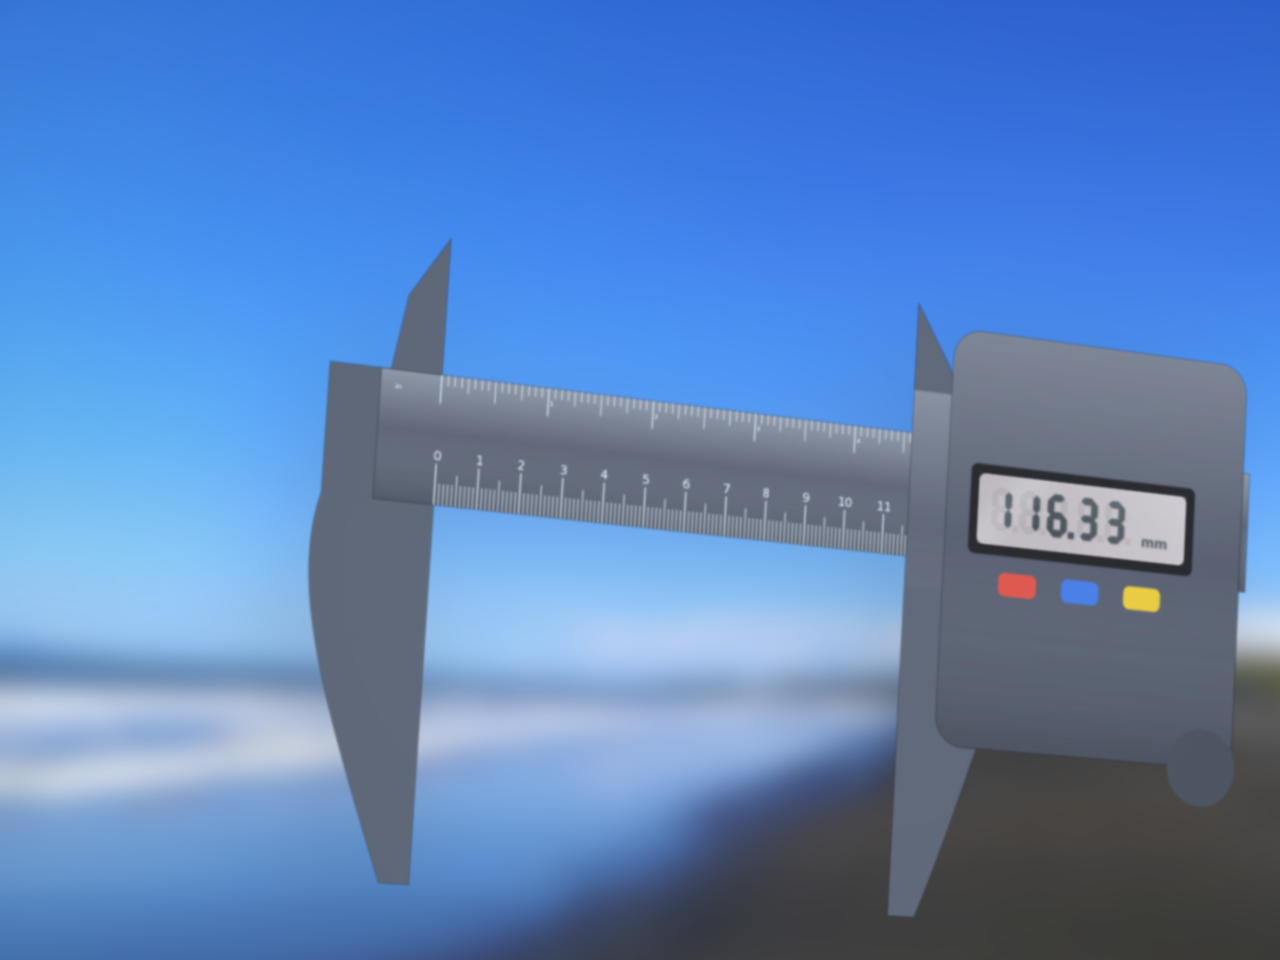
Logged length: 116.33 mm
